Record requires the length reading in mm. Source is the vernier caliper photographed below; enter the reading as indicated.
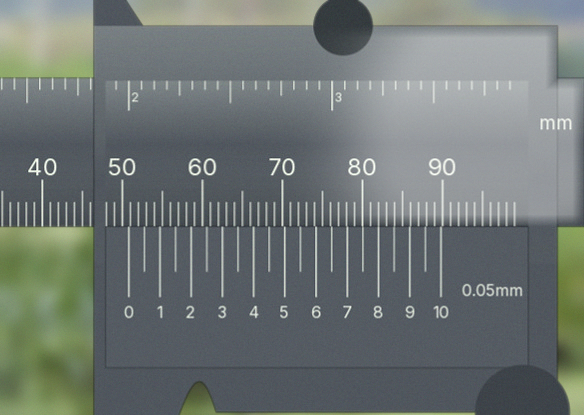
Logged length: 50.8 mm
